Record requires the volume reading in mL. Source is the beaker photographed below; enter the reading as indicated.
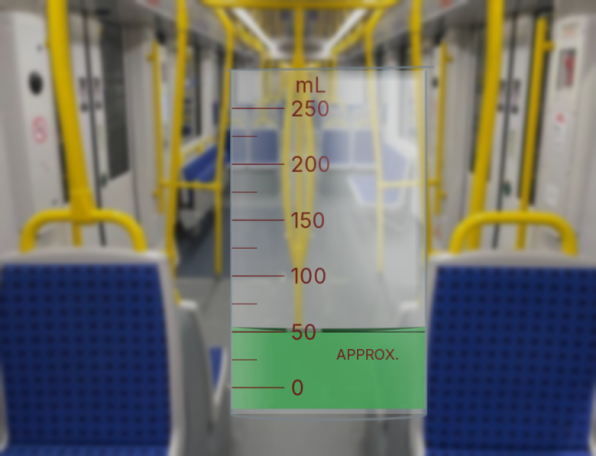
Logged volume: 50 mL
